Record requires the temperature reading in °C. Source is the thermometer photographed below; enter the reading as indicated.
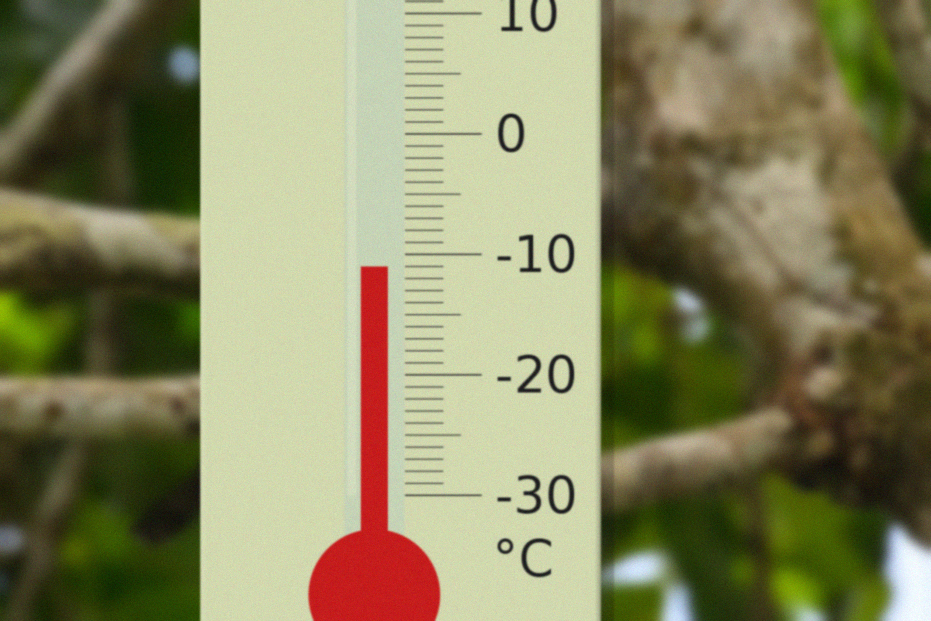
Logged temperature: -11 °C
